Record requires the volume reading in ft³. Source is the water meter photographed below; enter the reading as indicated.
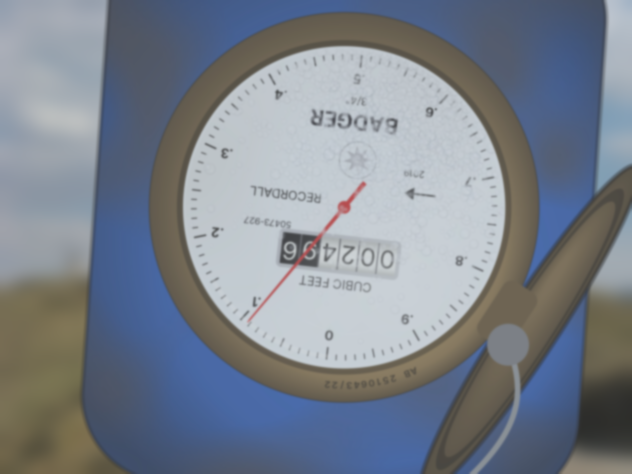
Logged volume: 2496.09 ft³
